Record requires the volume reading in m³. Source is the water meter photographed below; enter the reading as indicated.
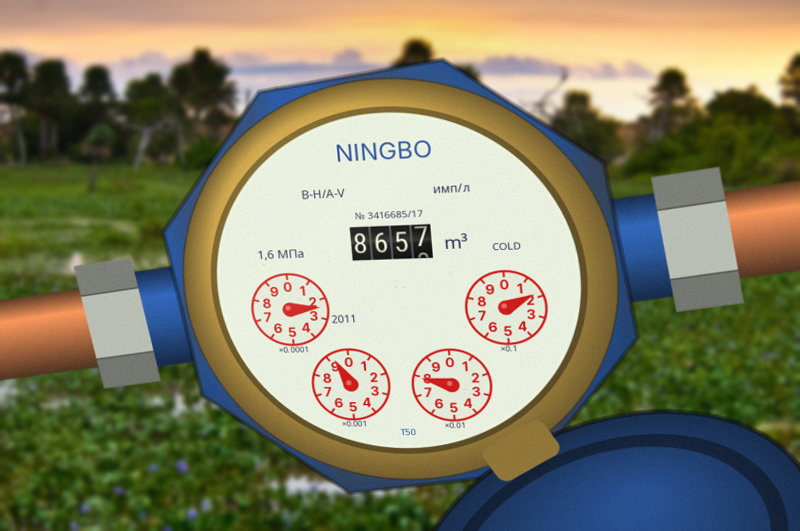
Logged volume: 8657.1792 m³
